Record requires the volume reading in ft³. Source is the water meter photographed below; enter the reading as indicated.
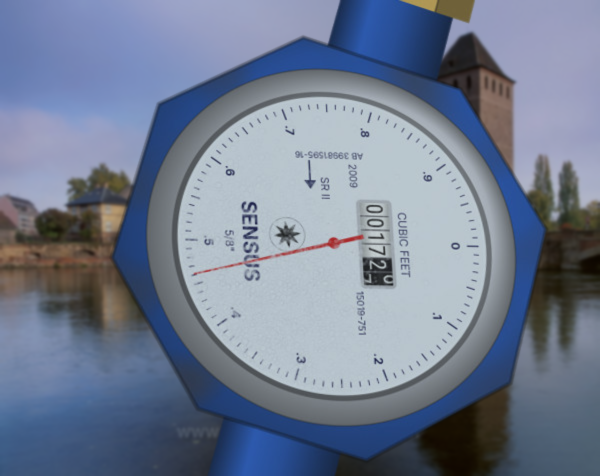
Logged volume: 1726.46 ft³
